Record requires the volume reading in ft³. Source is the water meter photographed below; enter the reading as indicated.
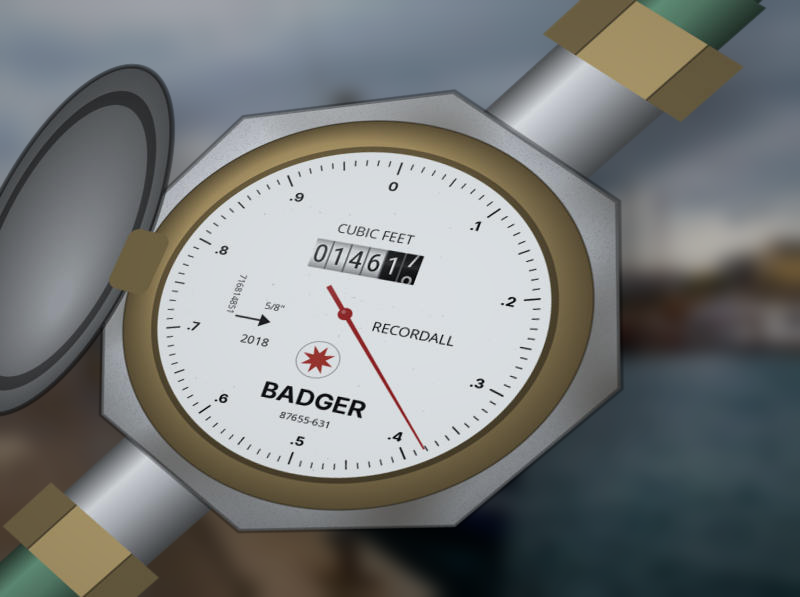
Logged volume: 14617.38 ft³
